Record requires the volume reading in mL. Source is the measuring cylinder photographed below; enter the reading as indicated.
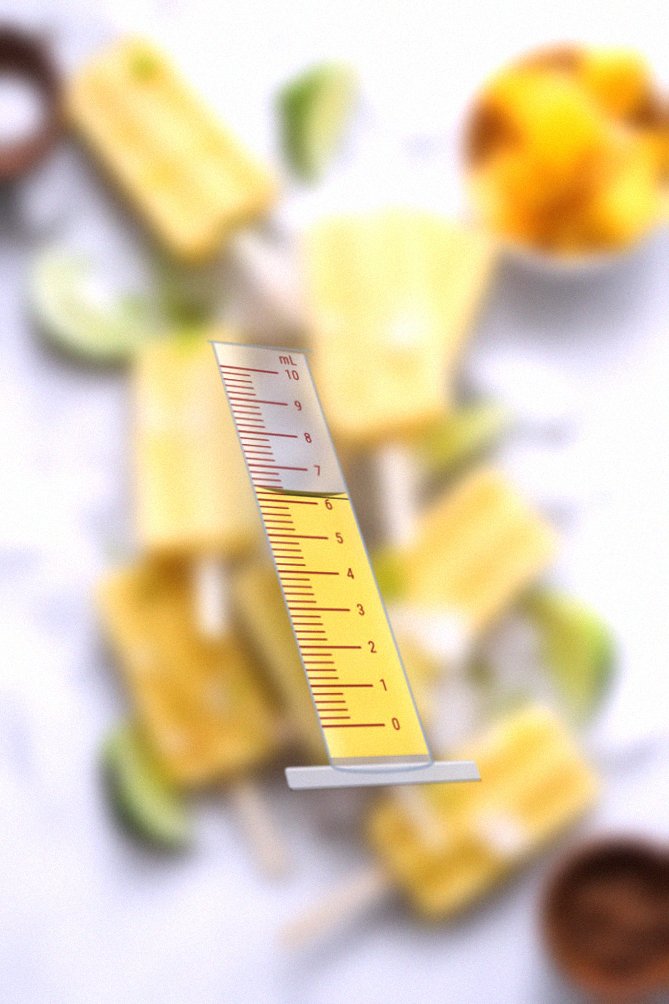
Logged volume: 6.2 mL
